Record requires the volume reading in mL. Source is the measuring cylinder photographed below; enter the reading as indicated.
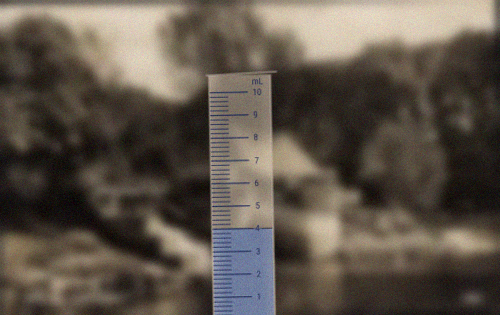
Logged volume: 4 mL
